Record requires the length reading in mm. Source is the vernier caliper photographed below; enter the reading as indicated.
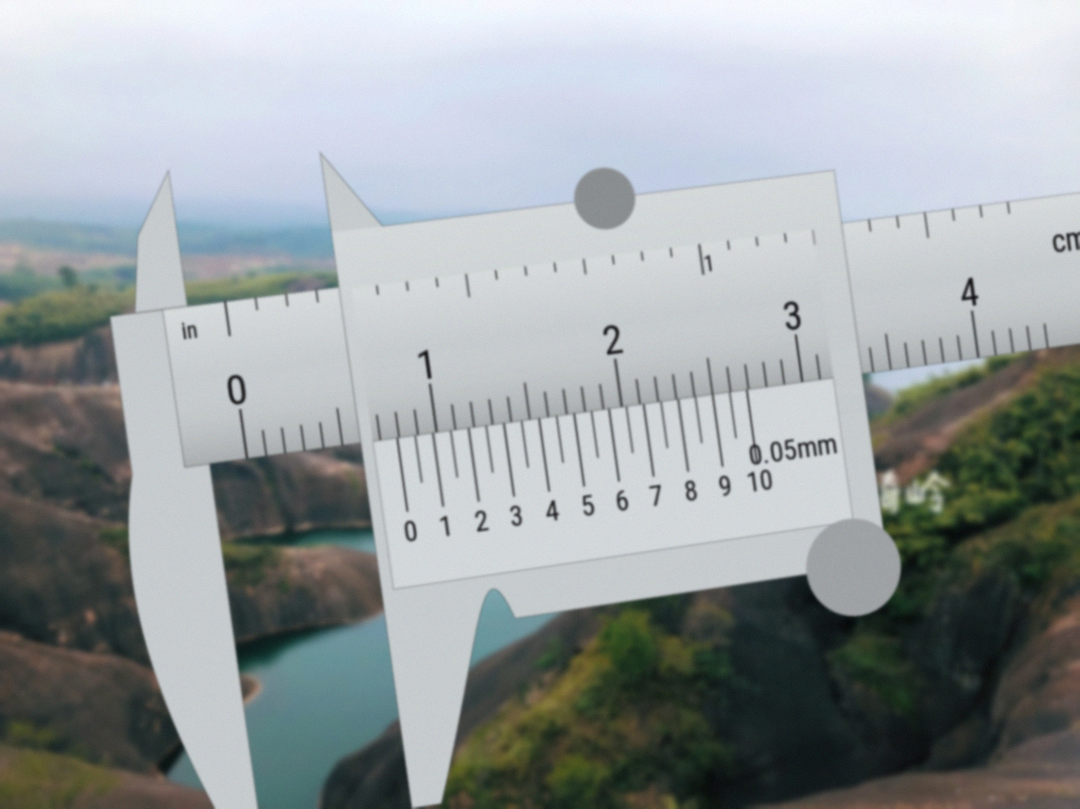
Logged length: 7.9 mm
